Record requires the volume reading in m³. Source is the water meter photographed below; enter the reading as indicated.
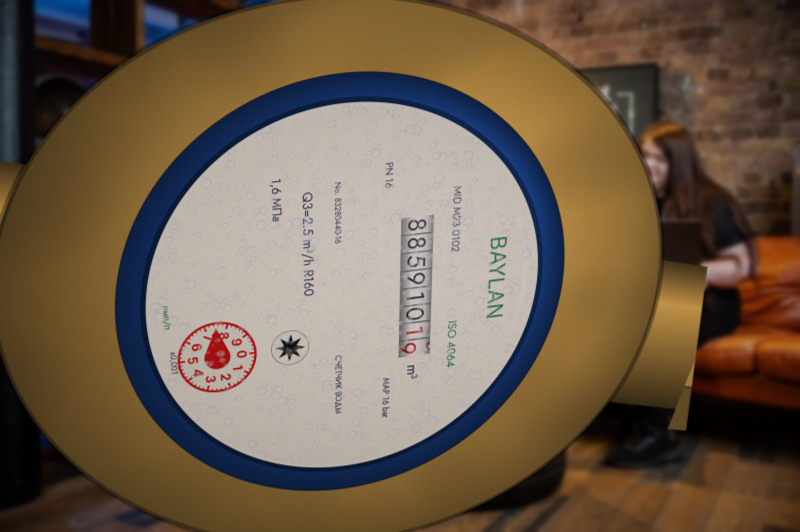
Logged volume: 885910.187 m³
